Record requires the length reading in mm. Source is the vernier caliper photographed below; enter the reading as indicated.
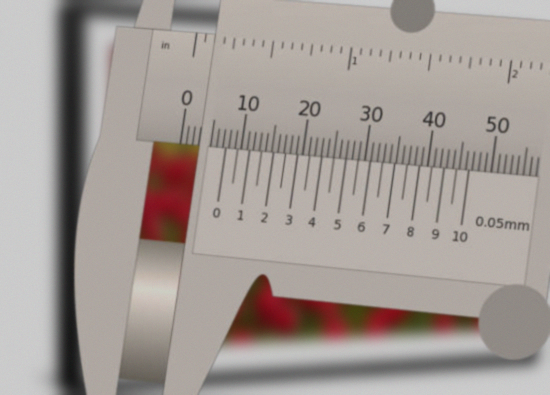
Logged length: 7.5 mm
